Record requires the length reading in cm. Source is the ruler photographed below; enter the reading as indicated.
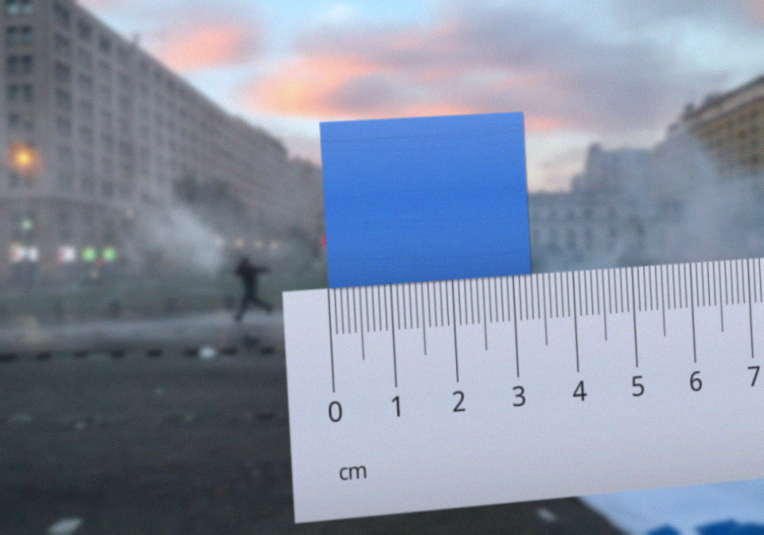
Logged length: 3.3 cm
